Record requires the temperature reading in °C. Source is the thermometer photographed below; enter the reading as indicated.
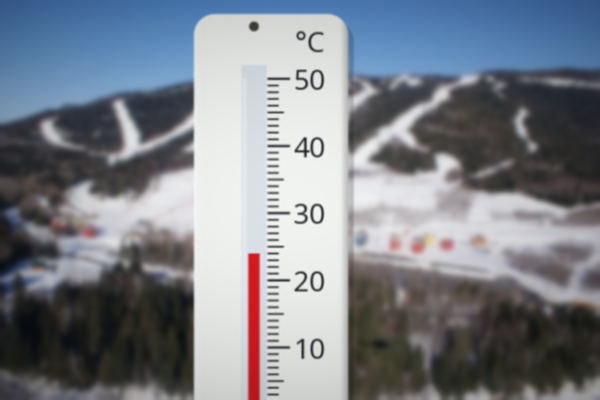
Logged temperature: 24 °C
